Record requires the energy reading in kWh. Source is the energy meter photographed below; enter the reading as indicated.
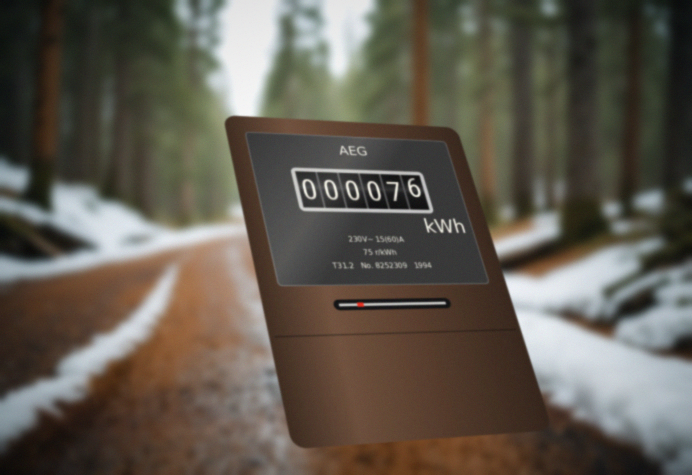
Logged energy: 76 kWh
